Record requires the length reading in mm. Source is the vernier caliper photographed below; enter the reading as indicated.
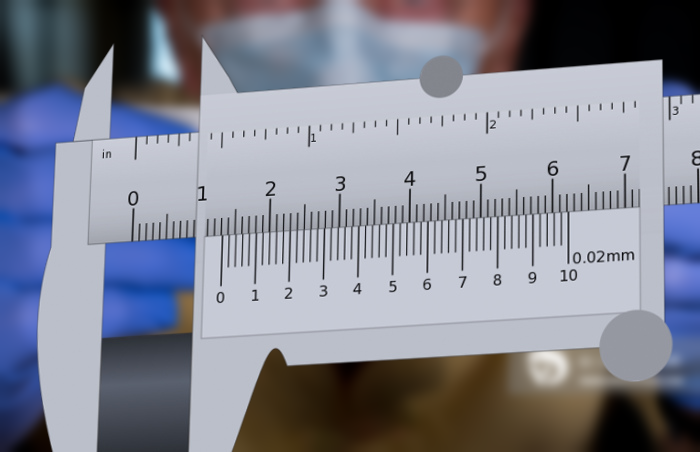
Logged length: 13.2 mm
